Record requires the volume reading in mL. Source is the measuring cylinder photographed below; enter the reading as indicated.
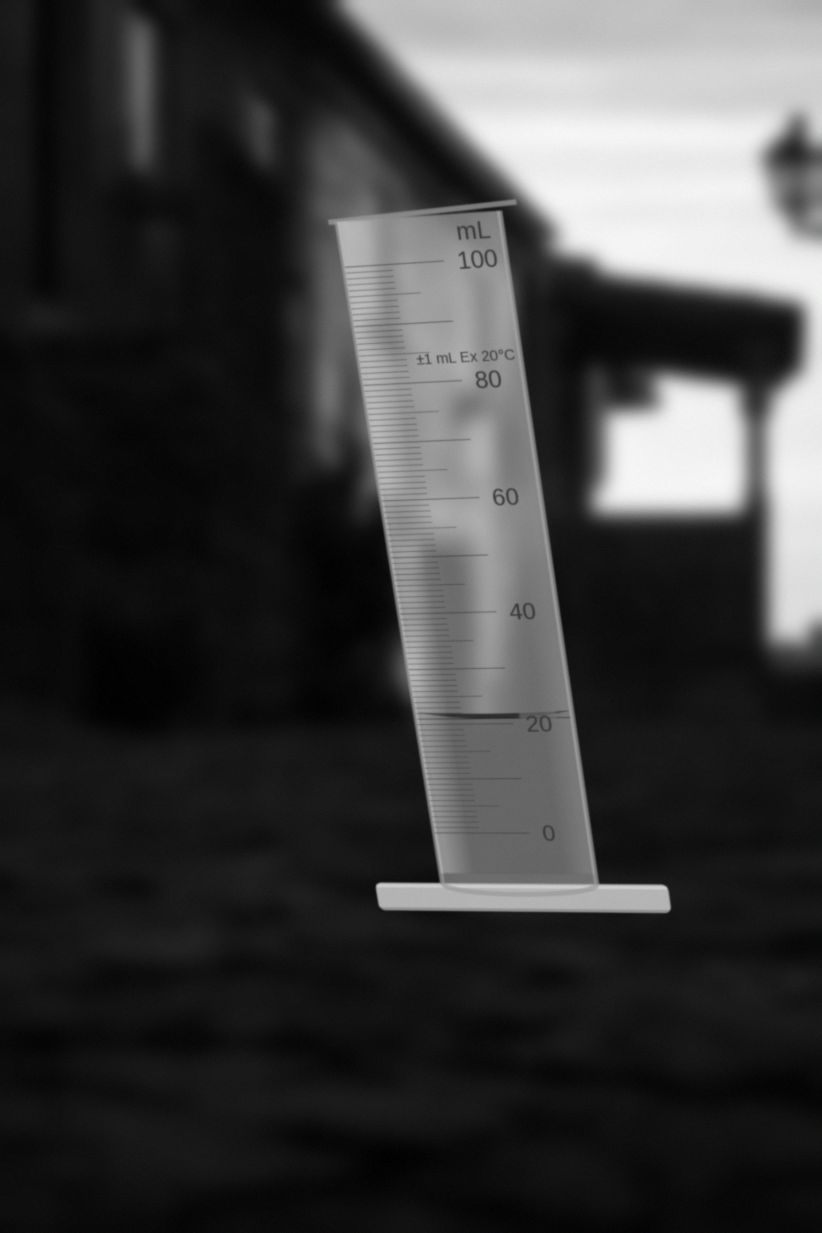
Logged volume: 21 mL
